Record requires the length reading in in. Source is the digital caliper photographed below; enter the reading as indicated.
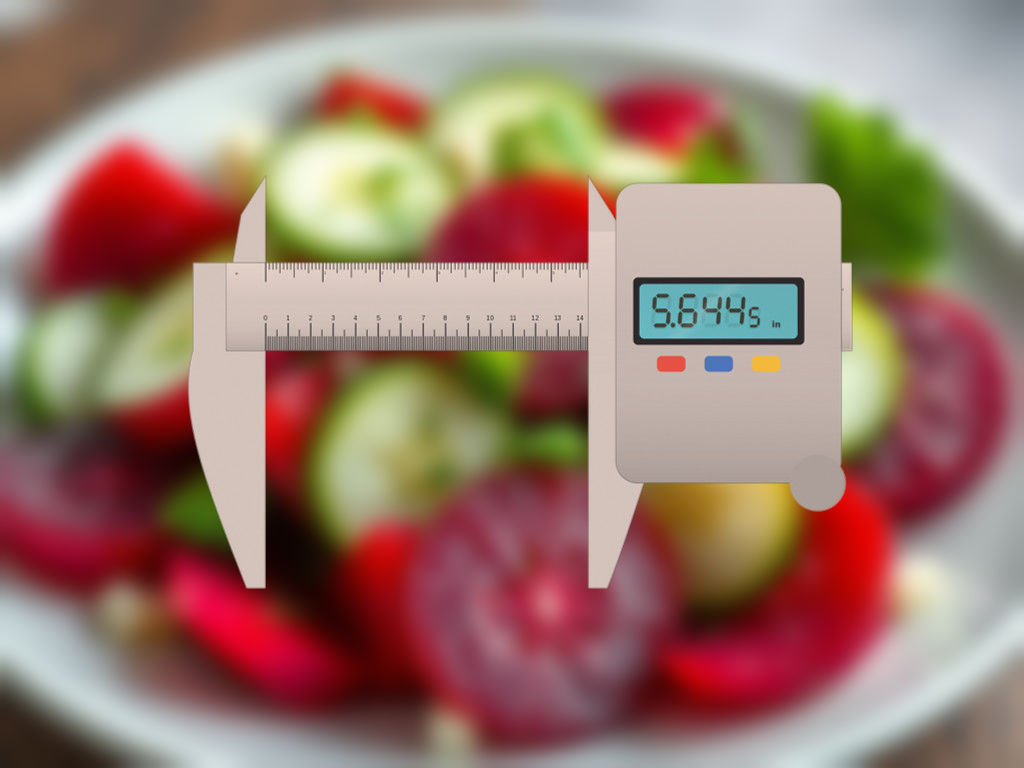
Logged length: 5.6445 in
